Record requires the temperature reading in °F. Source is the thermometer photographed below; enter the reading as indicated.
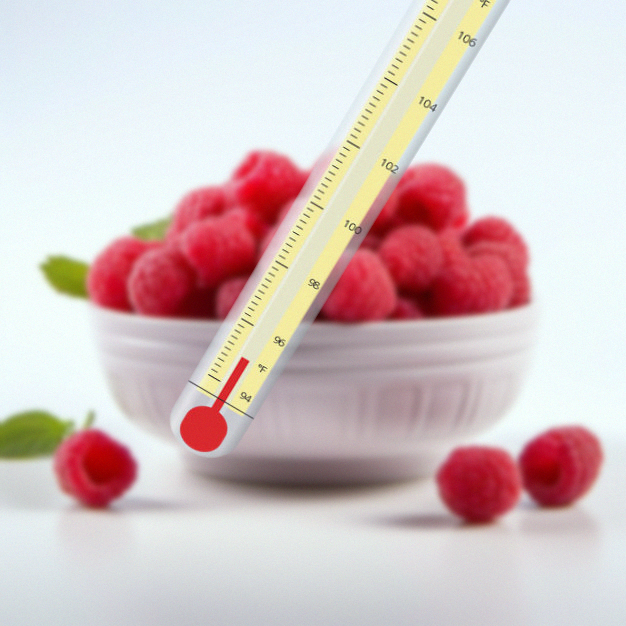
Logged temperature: 95 °F
